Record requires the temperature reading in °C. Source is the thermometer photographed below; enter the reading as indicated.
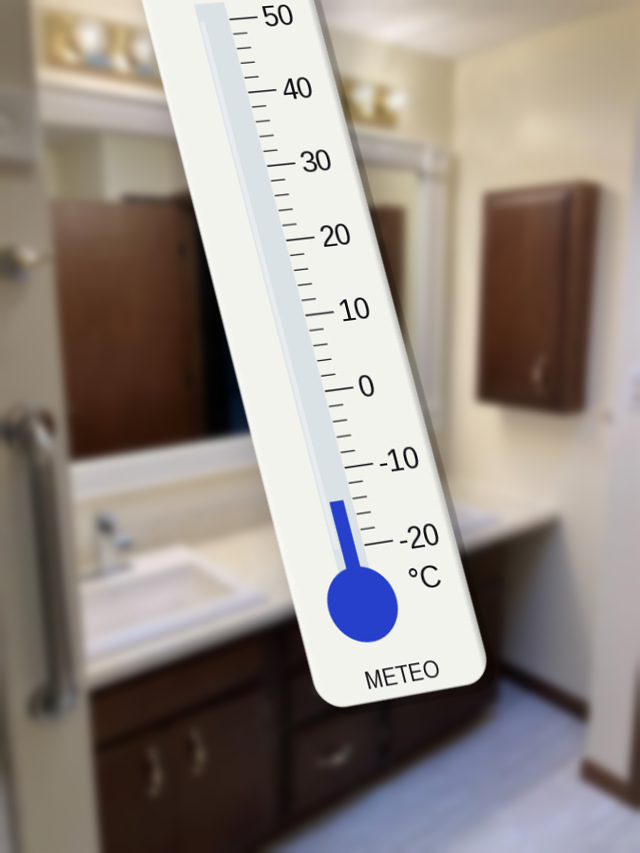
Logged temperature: -14 °C
